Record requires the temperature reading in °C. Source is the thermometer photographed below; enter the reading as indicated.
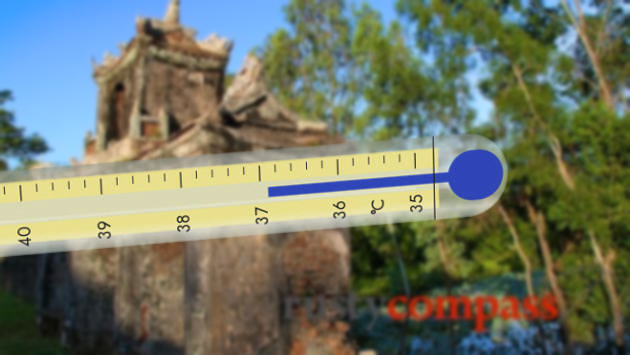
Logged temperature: 36.9 °C
